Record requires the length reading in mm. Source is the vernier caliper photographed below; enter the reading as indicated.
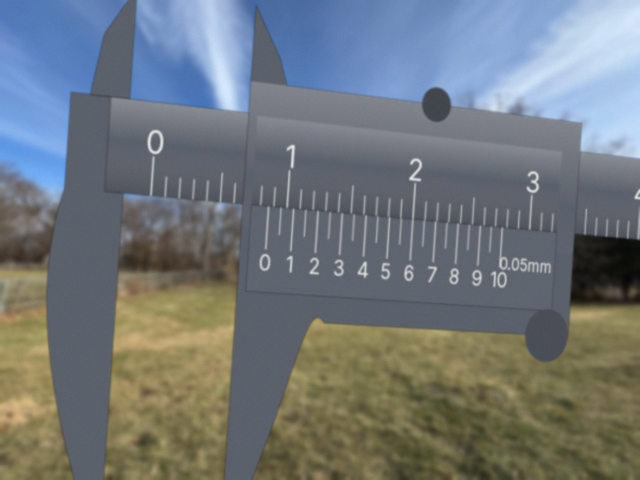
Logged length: 8.6 mm
